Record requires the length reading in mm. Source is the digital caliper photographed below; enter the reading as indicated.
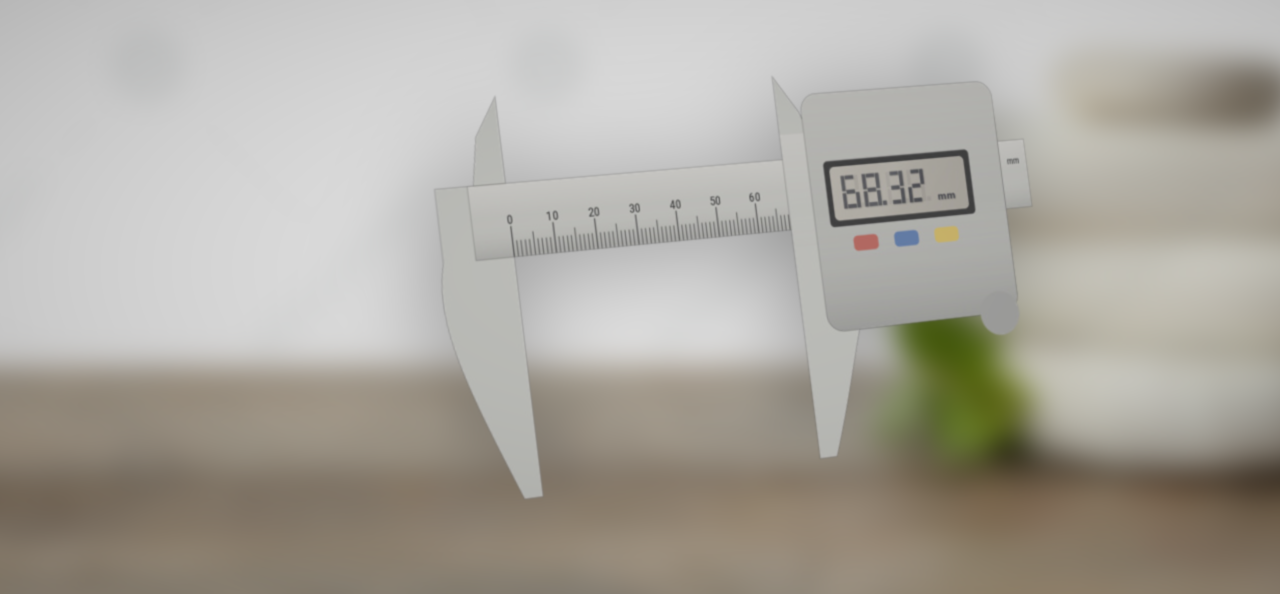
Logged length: 68.32 mm
